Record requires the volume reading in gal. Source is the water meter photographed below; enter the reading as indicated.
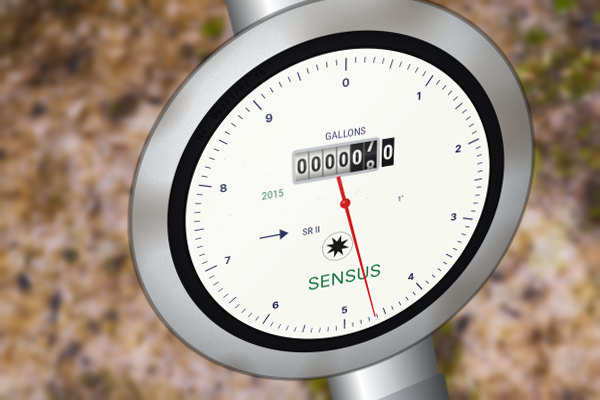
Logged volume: 74.6 gal
